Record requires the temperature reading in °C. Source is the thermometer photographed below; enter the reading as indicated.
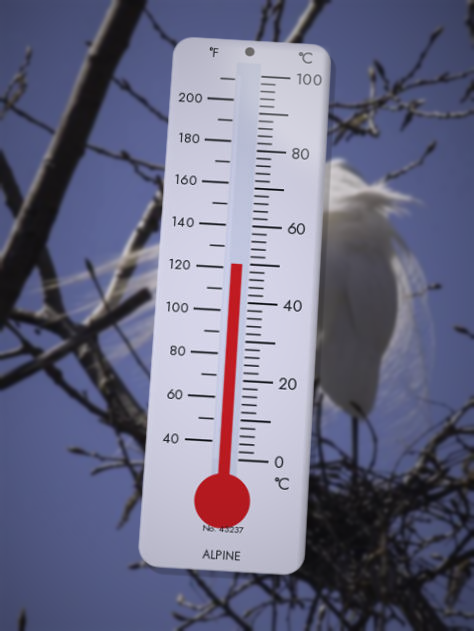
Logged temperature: 50 °C
